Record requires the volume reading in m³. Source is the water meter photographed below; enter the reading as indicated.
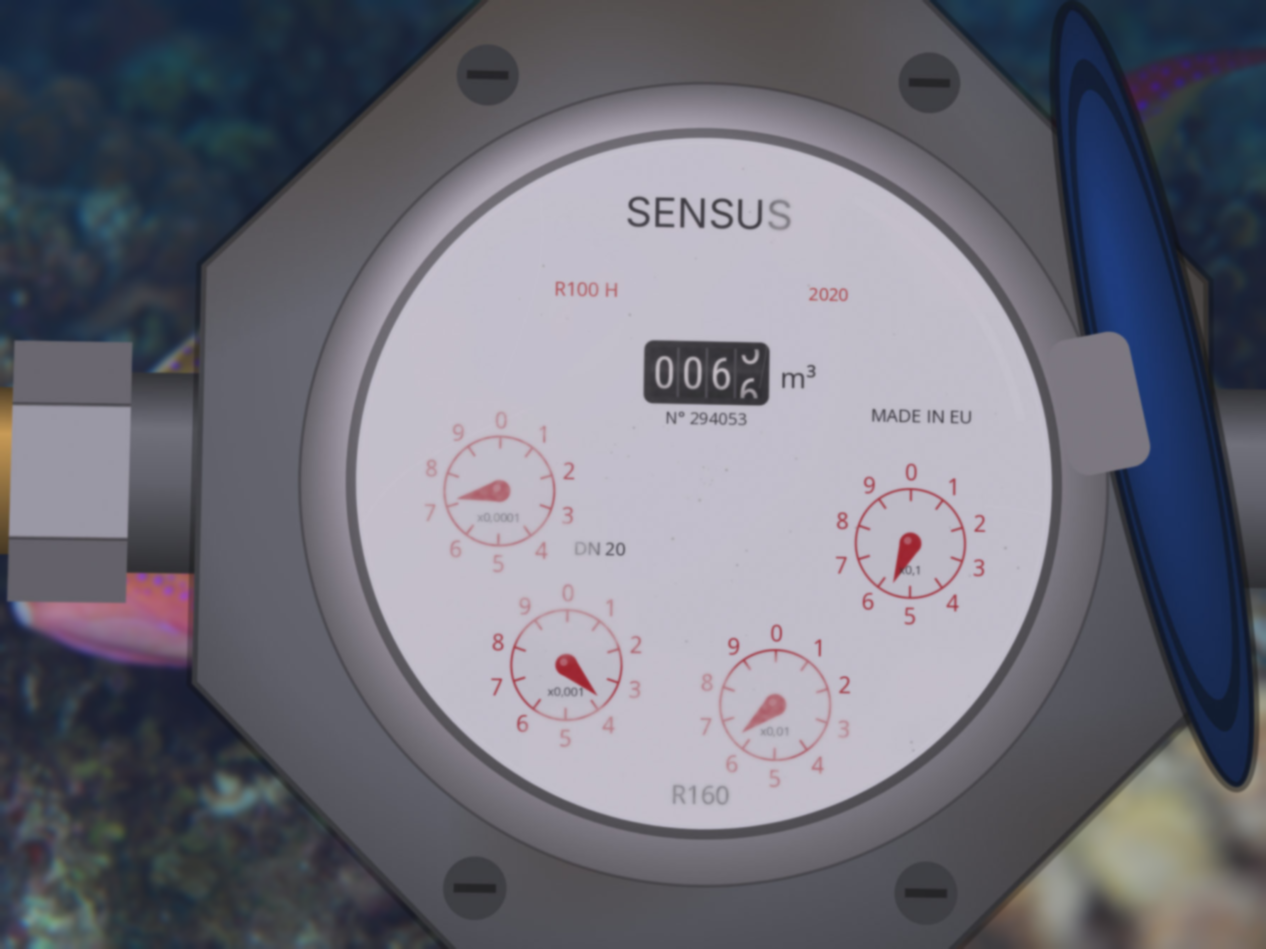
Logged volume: 65.5637 m³
